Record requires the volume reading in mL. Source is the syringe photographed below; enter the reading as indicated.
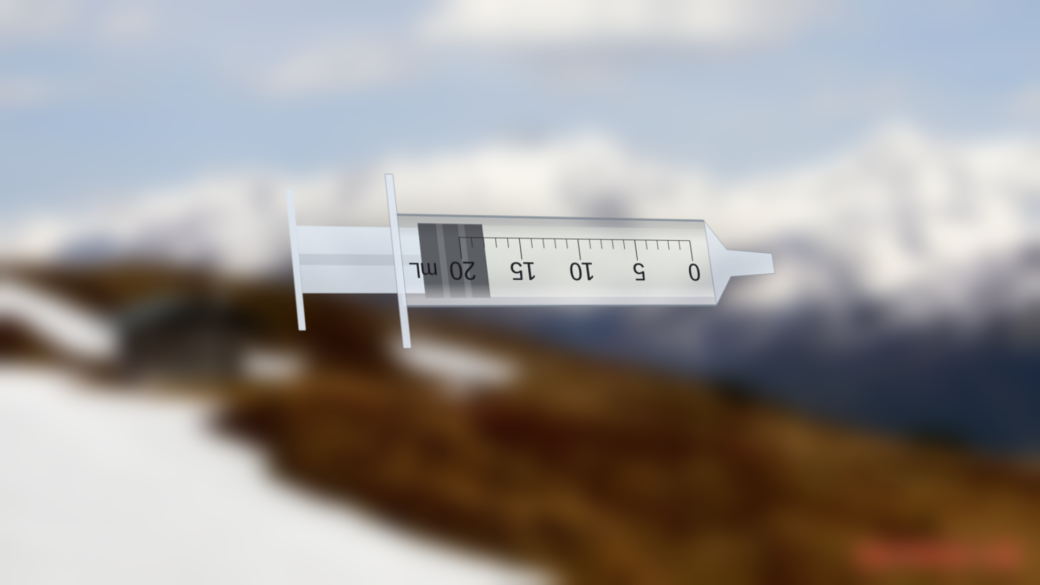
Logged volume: 18 mL
